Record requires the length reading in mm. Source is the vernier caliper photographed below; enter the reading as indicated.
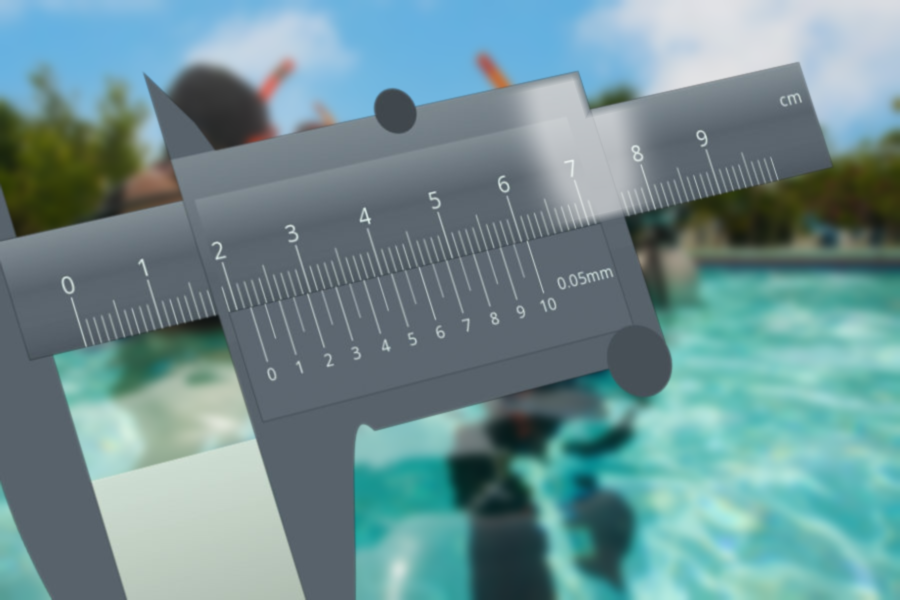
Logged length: 21.8 mm
